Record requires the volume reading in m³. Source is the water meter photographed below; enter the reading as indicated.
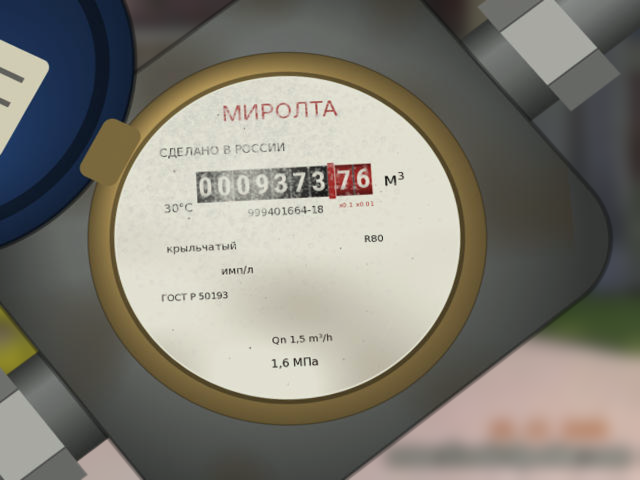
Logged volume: 9373.76 m³
